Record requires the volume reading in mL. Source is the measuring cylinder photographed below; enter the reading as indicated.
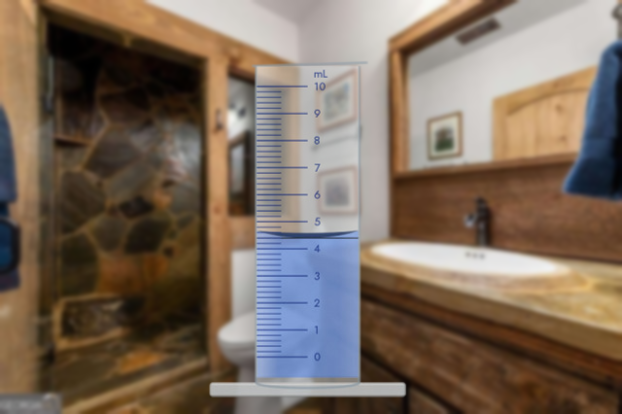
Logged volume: 4.4 mL
